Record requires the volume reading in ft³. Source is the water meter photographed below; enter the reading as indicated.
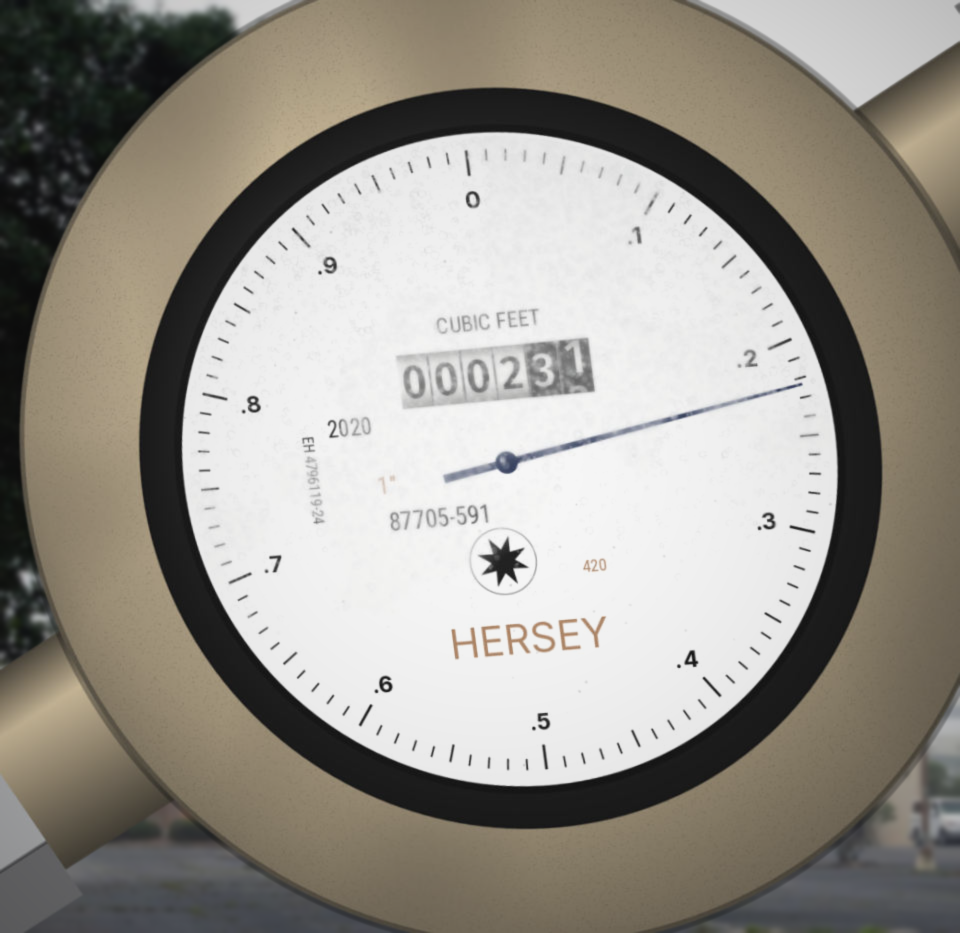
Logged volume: 231.22 ft³
